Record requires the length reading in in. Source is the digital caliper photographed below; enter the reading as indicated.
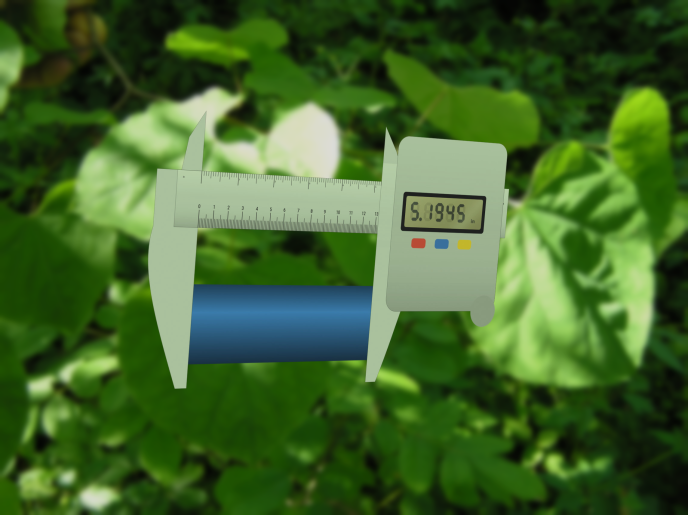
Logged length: 5.1945 in
